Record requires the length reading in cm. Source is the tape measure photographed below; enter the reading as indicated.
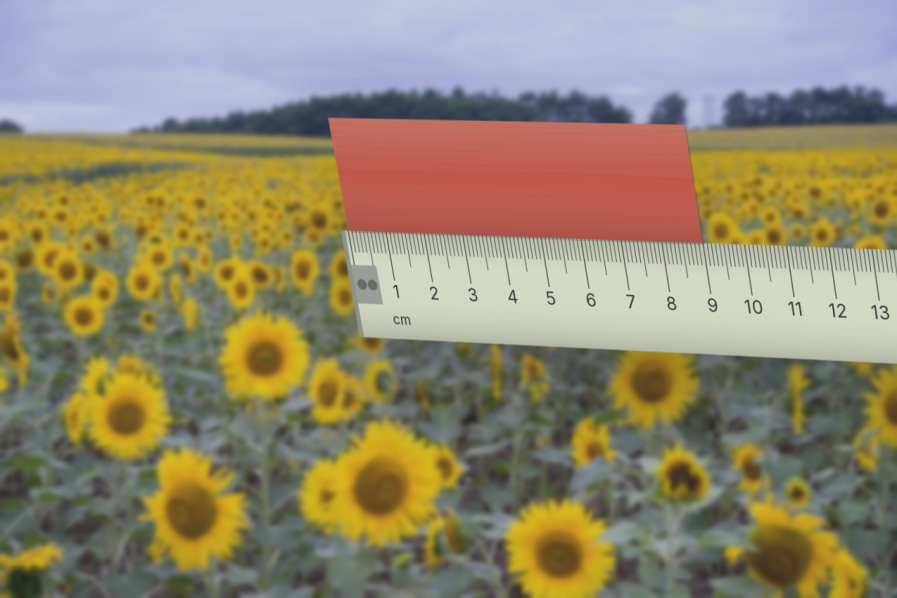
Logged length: 9 cm
